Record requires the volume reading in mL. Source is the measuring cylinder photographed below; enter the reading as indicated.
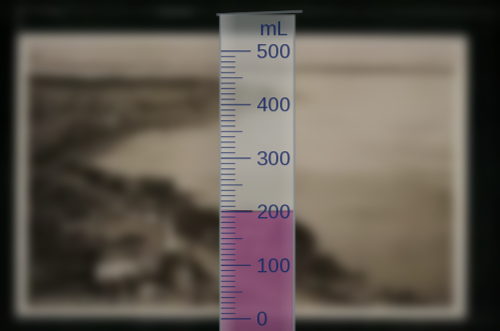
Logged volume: 200 mL
